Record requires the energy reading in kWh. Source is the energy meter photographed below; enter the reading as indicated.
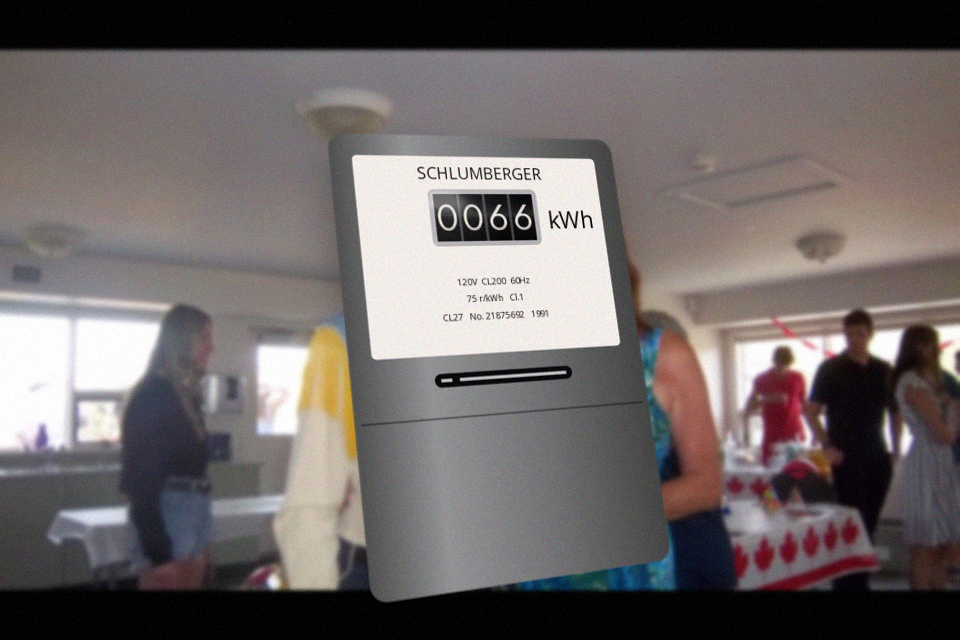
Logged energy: 66 kWh
